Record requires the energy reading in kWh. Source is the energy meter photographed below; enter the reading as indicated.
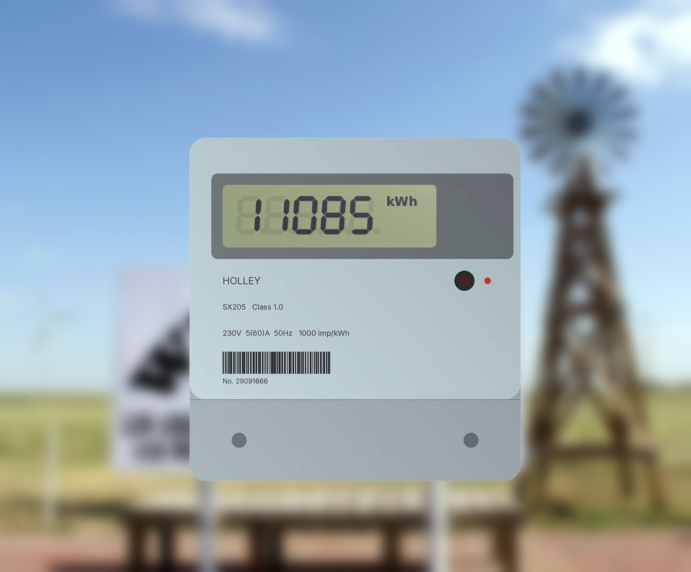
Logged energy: 11085 kWh
